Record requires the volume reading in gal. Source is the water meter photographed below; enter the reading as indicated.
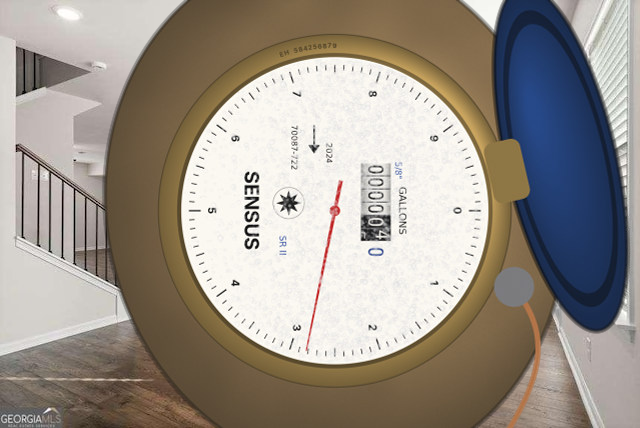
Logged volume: 42.8 gal
